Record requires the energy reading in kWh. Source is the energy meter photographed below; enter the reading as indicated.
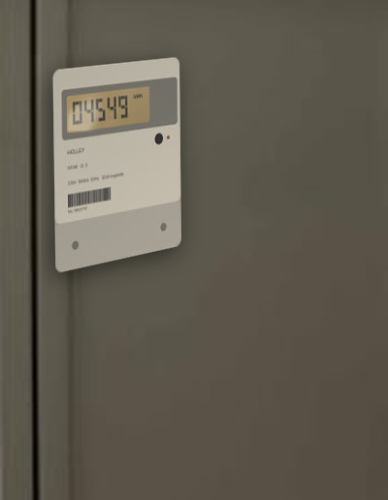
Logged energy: 4549 kWh
